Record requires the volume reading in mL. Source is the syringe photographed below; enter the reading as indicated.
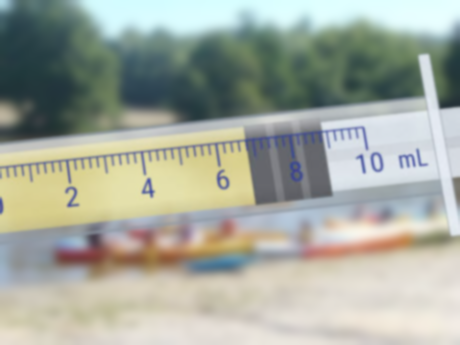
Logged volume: 6.8 mL
